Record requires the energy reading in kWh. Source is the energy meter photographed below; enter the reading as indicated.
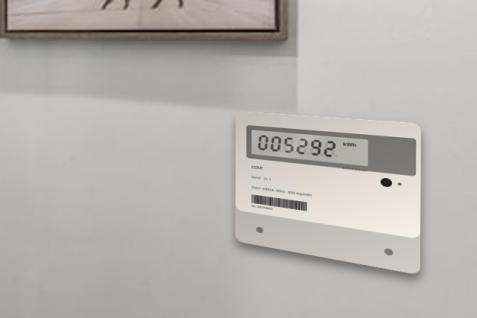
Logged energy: 5292 kWh
